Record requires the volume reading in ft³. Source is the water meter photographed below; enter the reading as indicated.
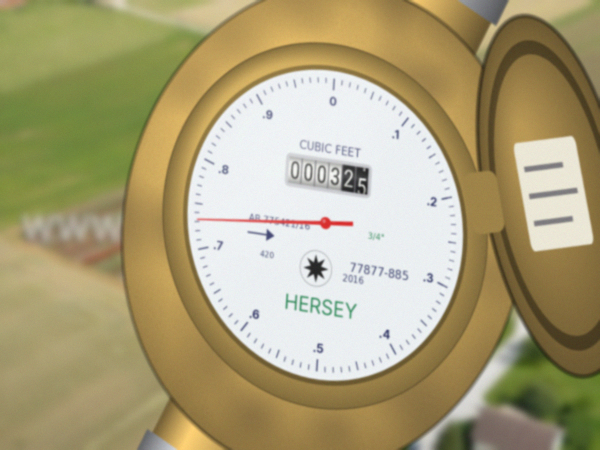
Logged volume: 324.73 ft³
